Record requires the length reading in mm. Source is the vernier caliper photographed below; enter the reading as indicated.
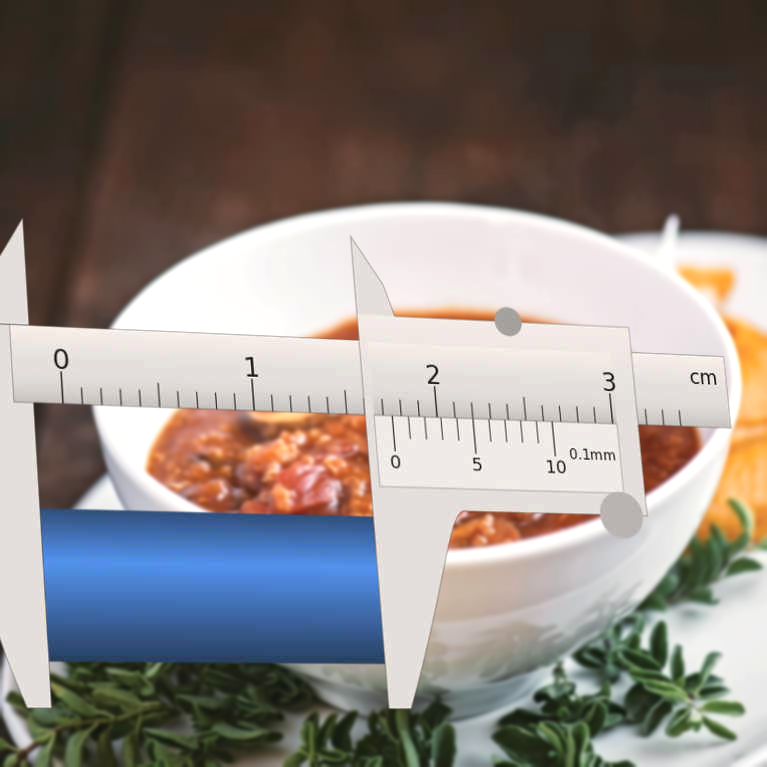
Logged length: 17.5 mm
